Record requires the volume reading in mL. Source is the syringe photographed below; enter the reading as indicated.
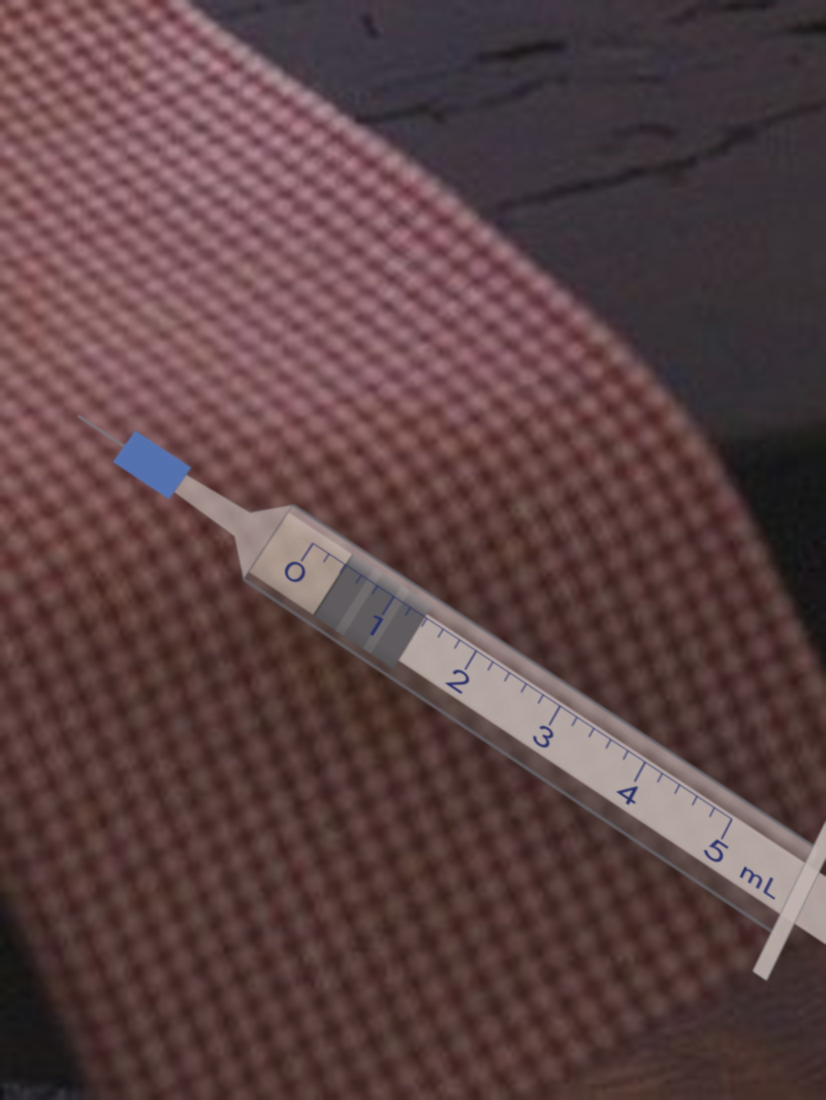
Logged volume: 0.4 mL
